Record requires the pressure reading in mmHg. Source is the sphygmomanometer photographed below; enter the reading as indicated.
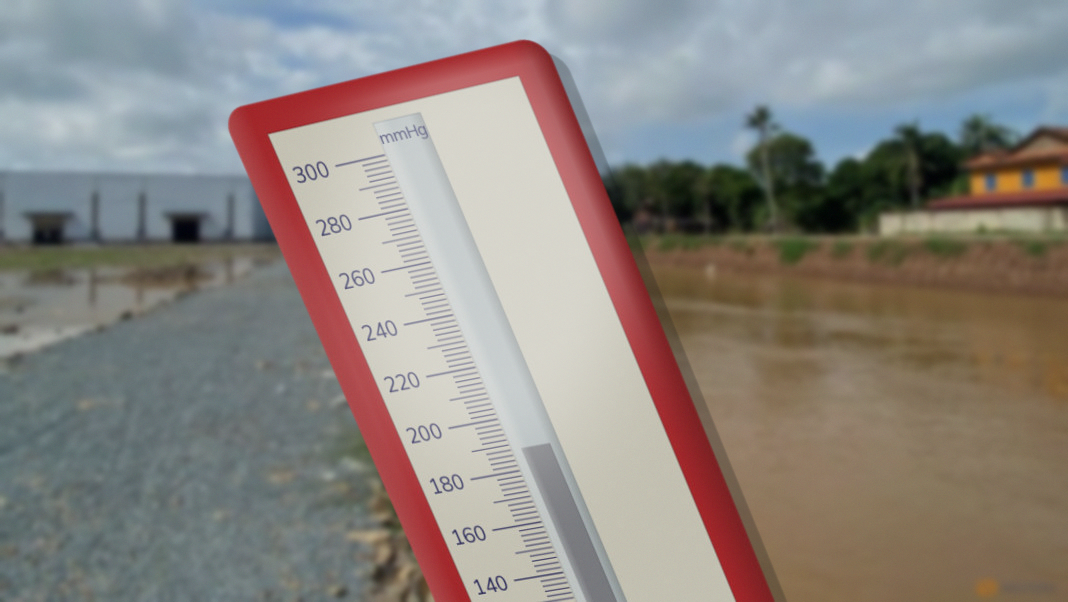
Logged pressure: 188 mmHg
